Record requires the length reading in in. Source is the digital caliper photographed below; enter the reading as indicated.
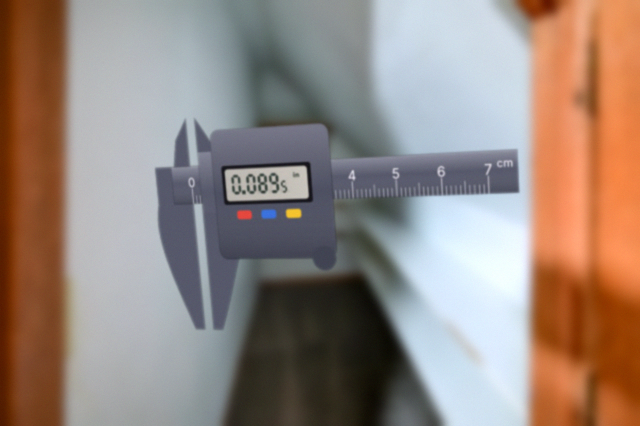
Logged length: 0.0895 in
